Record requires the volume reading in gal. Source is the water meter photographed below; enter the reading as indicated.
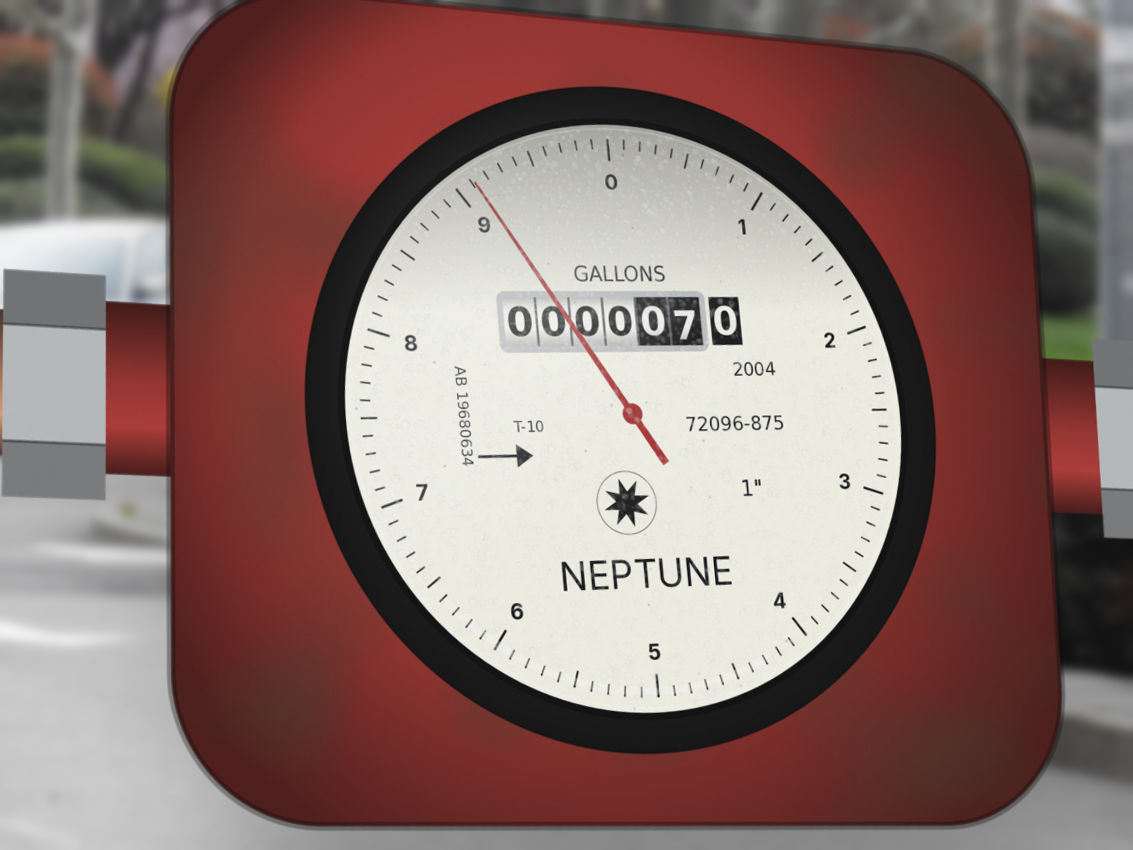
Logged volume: 69.1 gal
